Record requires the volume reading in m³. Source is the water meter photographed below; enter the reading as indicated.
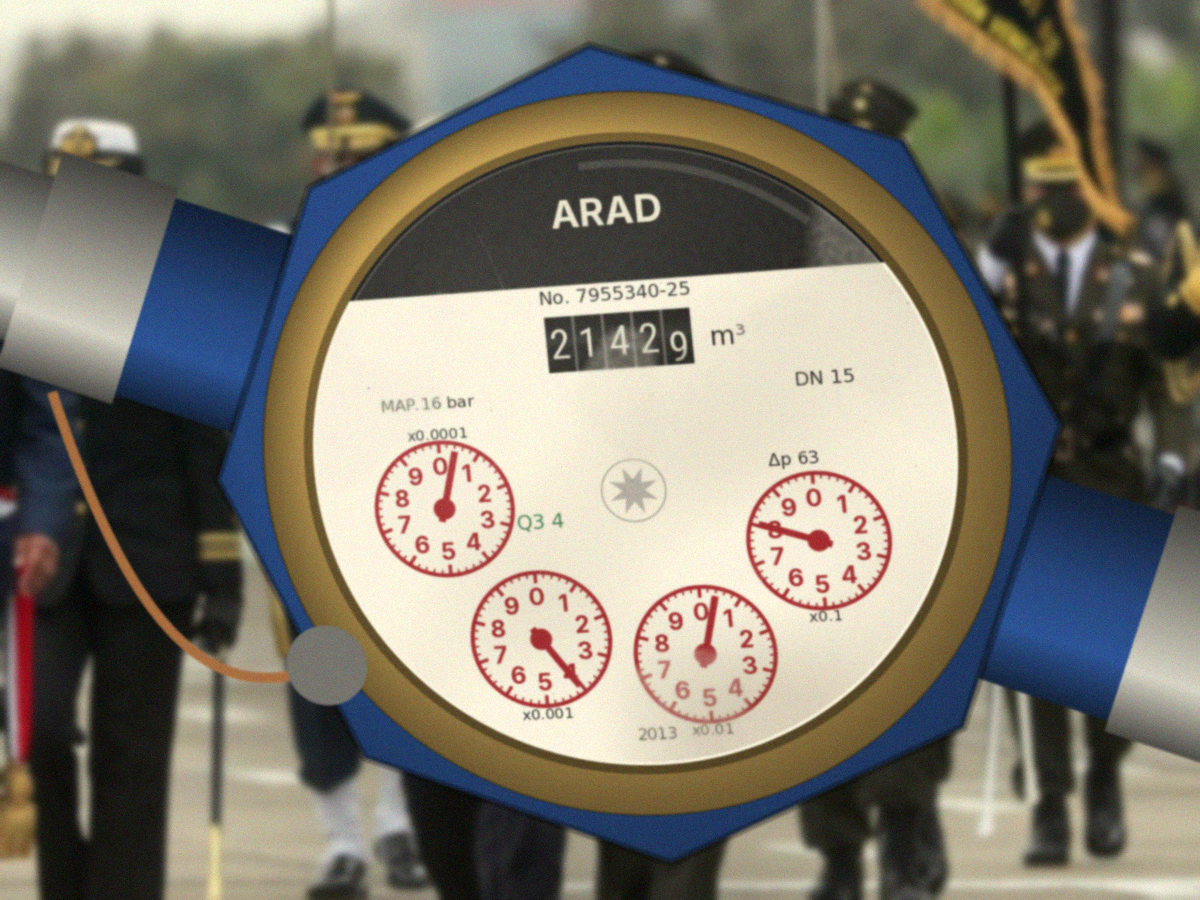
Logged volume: 21428.8040 m³
